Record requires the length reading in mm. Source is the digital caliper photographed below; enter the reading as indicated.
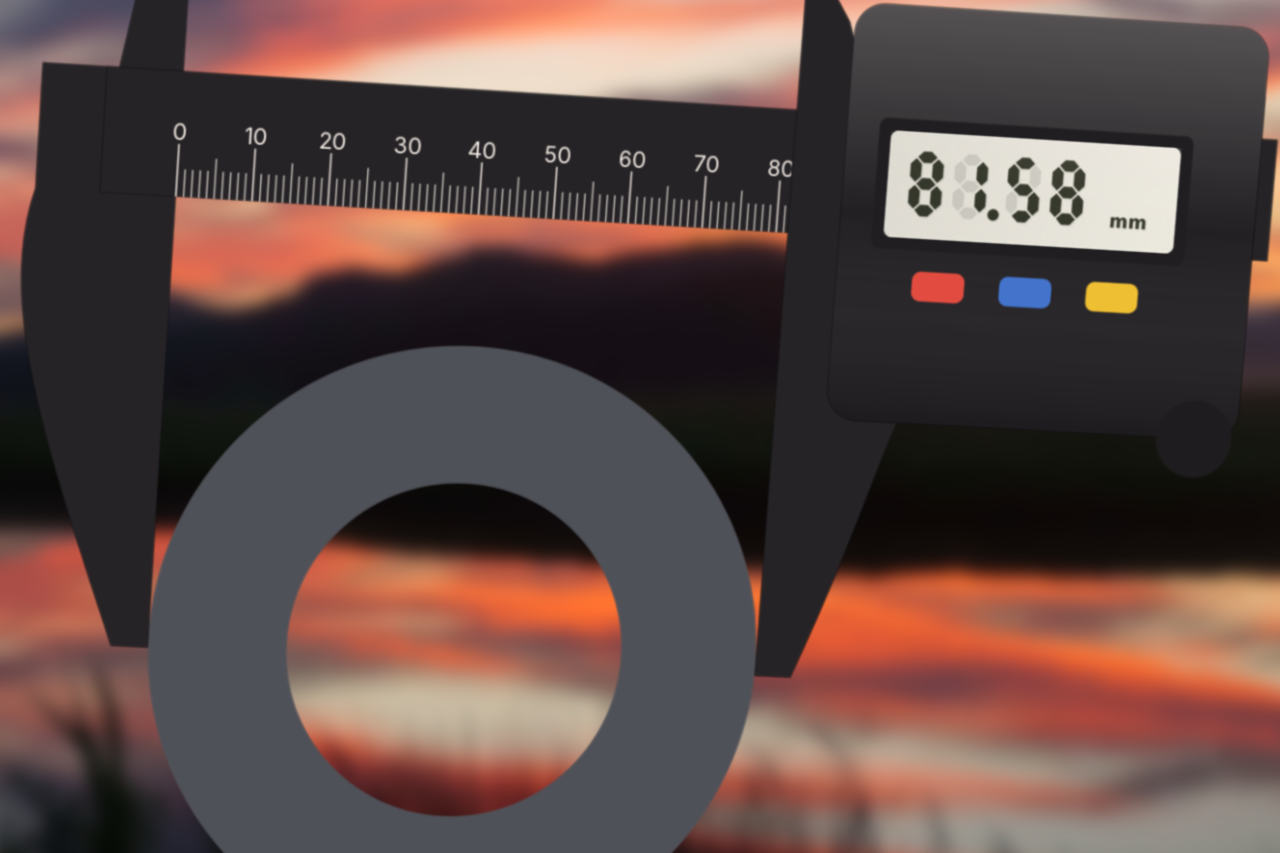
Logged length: 81.58 mm
